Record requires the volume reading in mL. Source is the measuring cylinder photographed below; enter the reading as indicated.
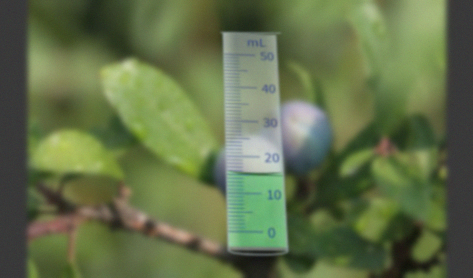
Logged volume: 15 mL
